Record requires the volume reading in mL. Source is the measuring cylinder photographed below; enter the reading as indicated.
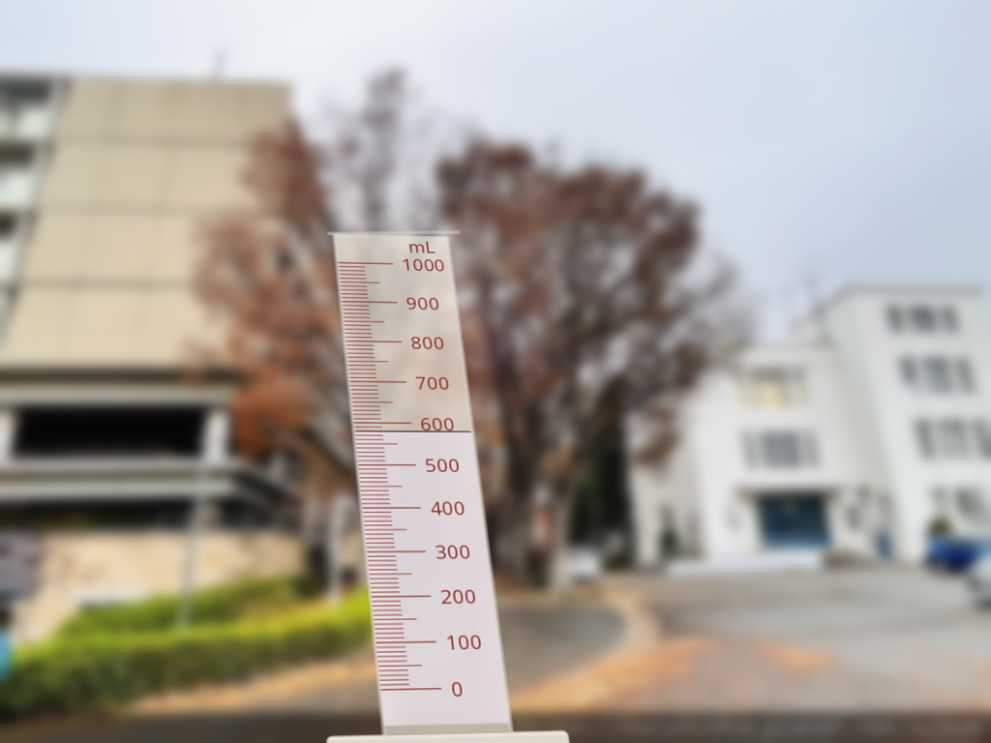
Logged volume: 580 mL
